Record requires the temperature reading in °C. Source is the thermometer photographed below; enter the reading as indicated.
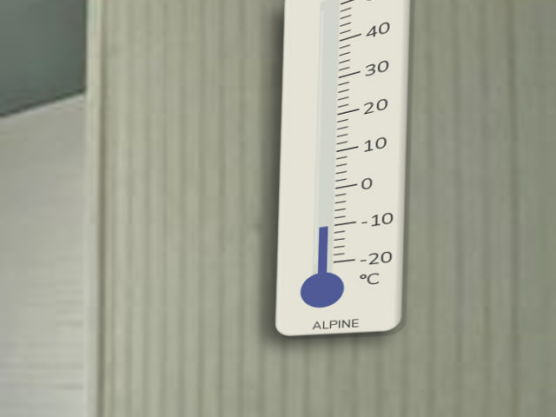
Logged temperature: -10 °C
